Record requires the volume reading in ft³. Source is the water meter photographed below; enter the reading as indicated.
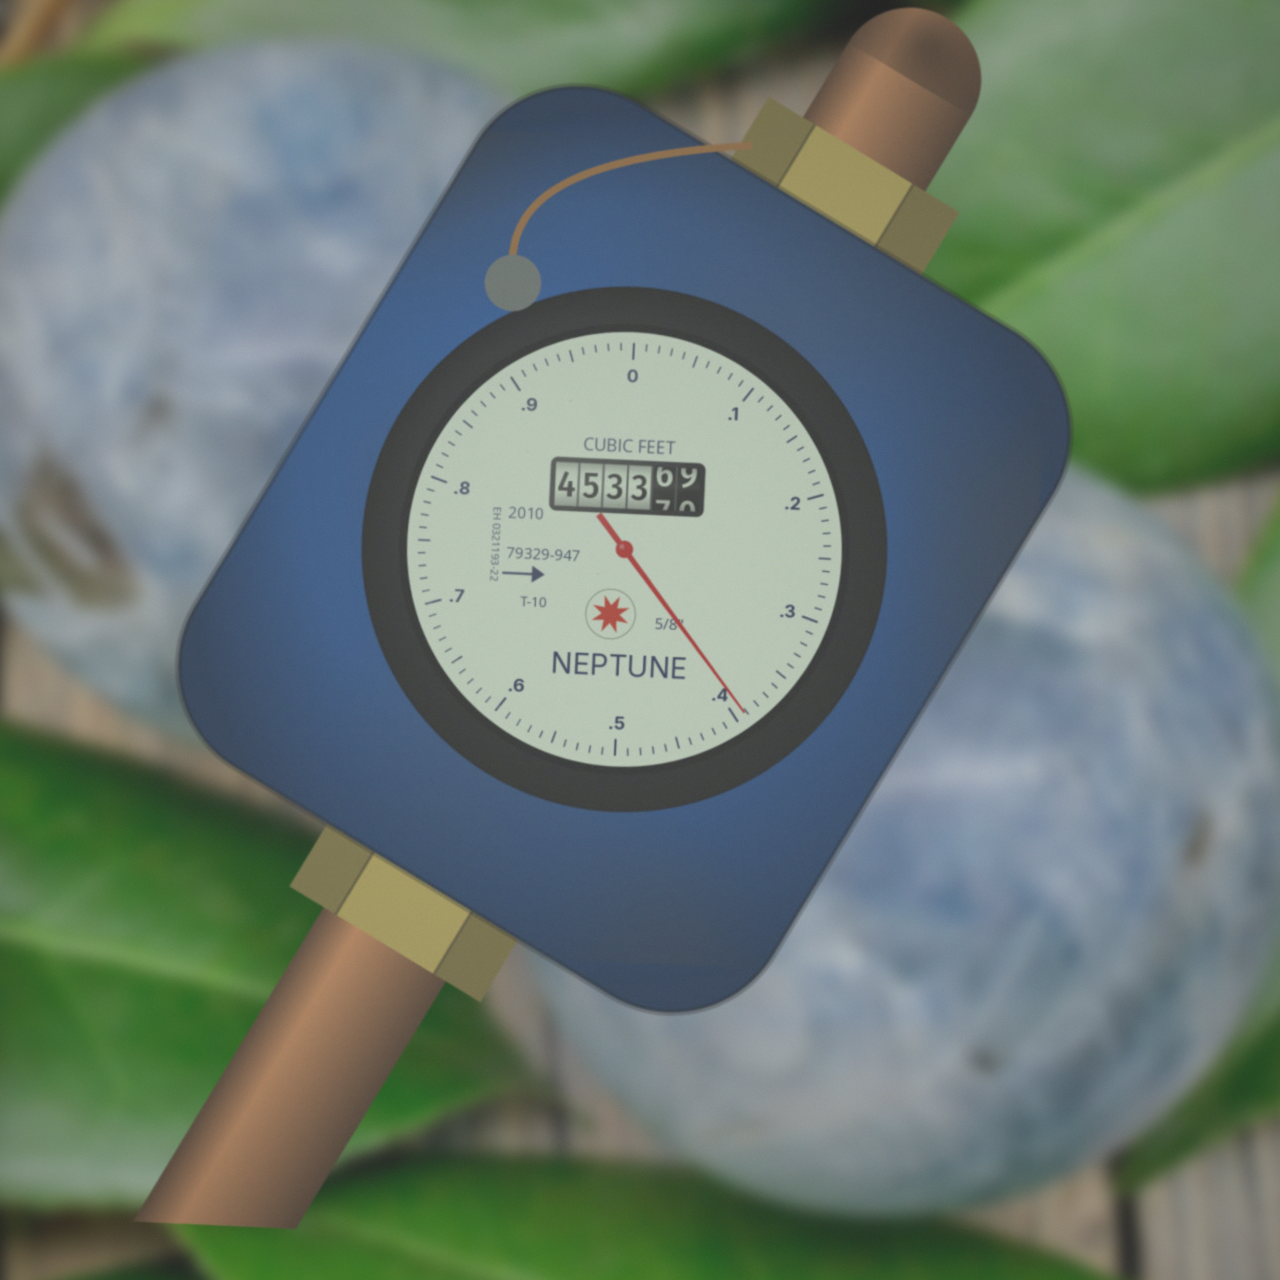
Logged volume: 453369.39 ft³
